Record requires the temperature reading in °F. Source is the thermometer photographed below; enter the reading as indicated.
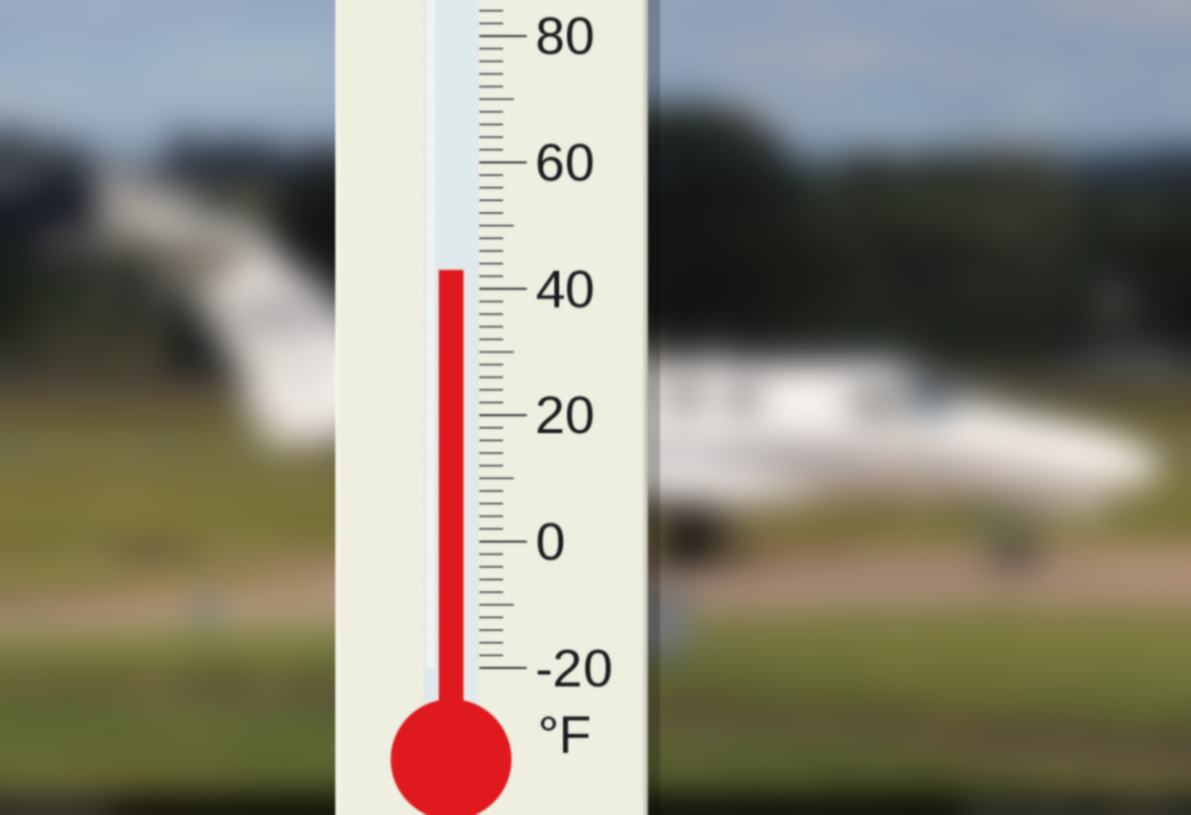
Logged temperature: 43 °F
